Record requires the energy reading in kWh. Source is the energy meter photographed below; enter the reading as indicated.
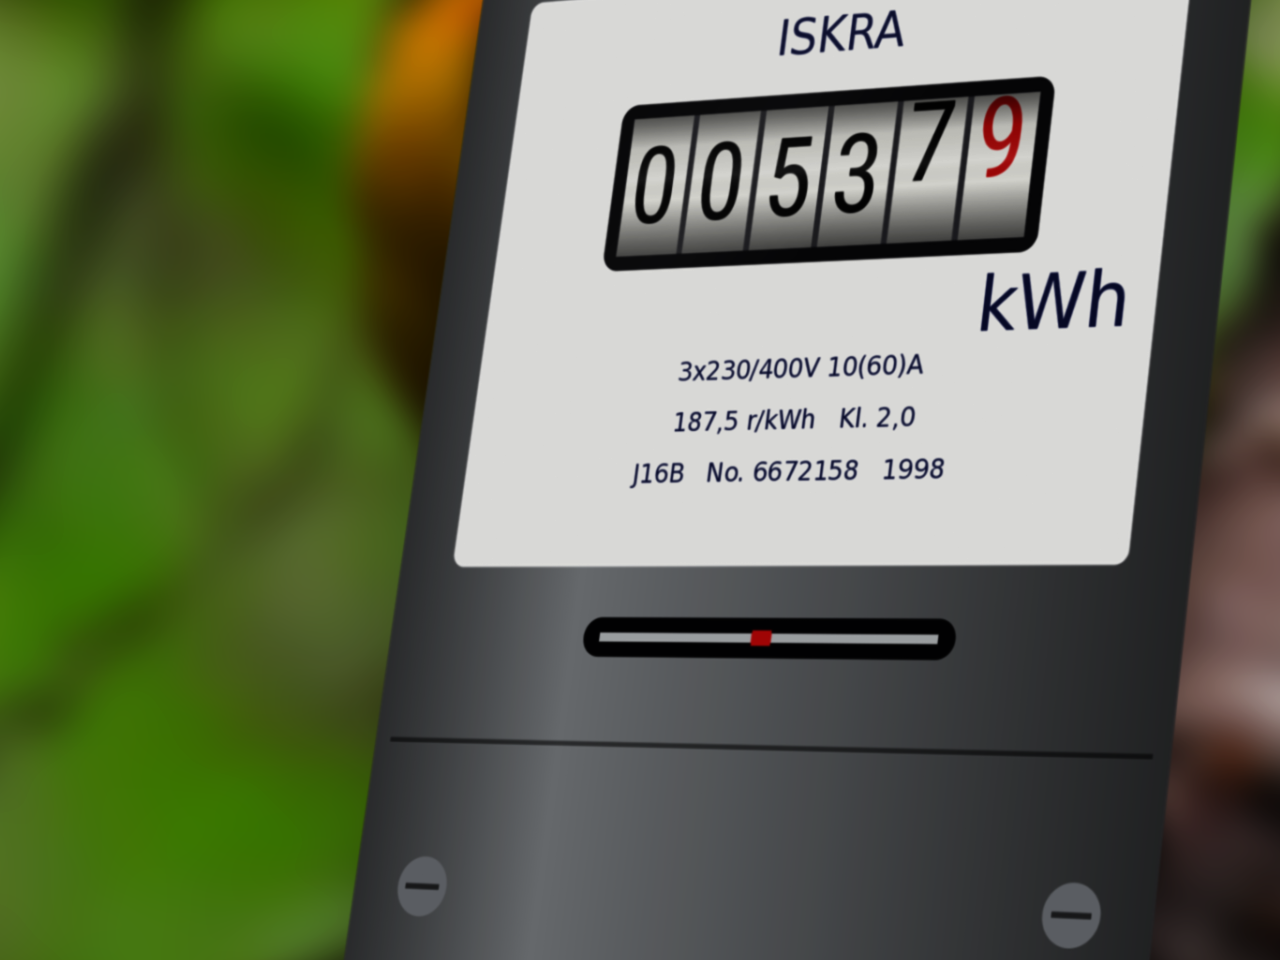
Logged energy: 537.9 kWh
